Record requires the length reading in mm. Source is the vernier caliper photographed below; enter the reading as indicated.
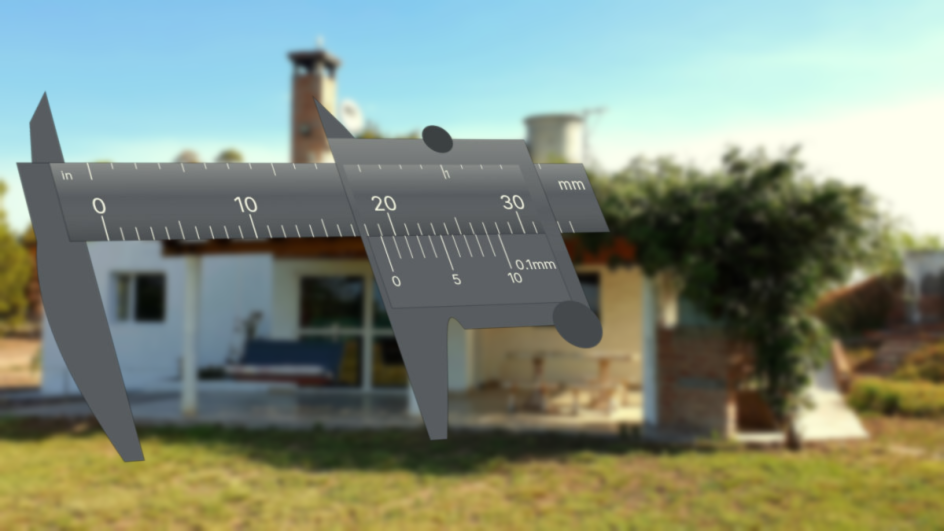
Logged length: 18.9 mm
